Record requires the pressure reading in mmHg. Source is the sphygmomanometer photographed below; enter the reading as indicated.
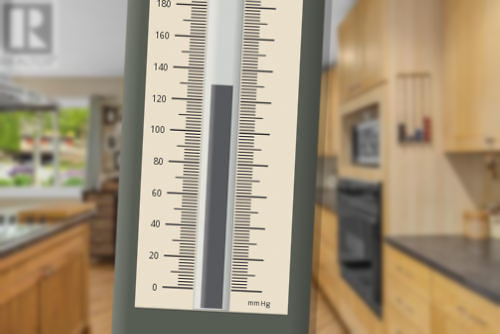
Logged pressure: 130 mmHg
